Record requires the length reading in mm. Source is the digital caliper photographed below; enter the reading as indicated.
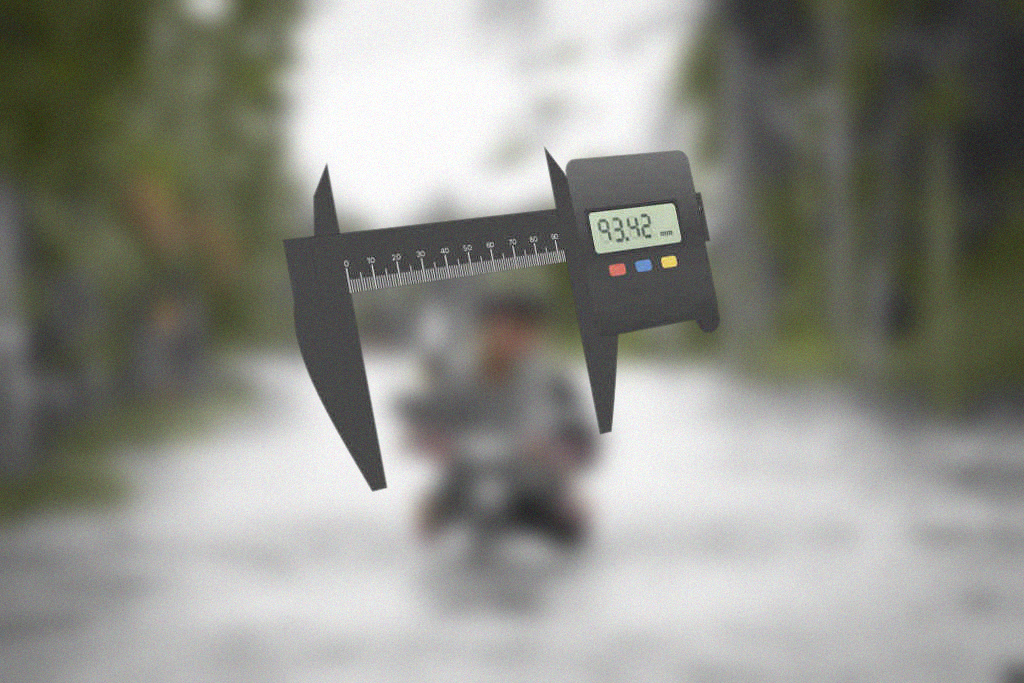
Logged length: 93.42 mm
